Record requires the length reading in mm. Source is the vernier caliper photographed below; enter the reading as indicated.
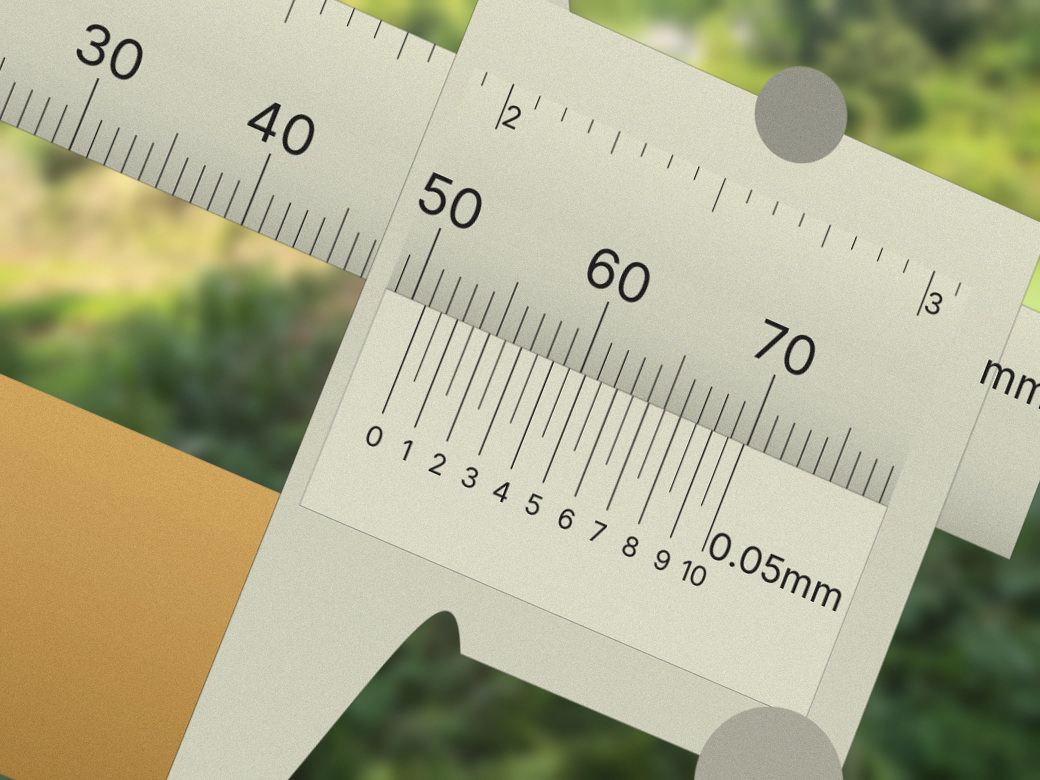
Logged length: 50.8 mm
